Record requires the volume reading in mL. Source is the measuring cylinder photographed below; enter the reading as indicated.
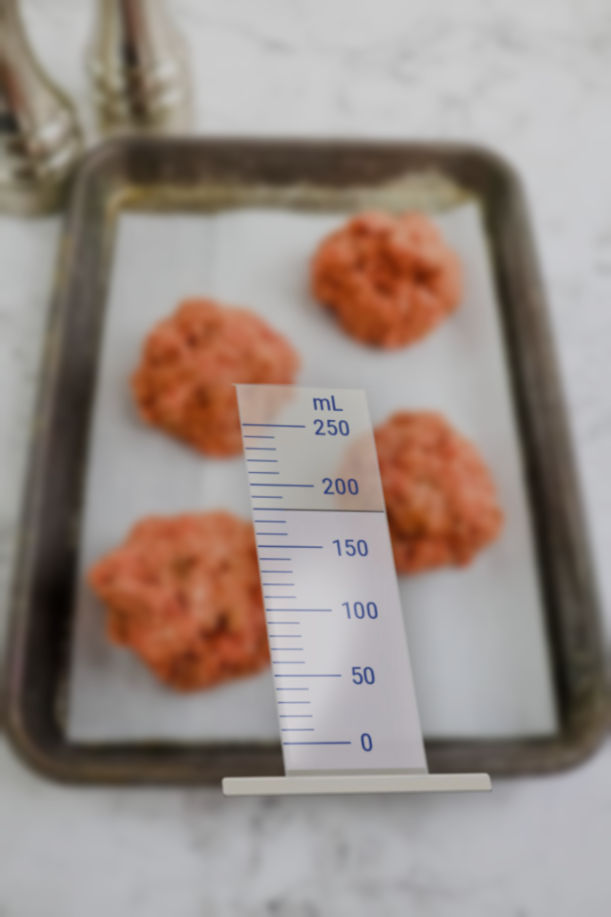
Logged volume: 180 mL
